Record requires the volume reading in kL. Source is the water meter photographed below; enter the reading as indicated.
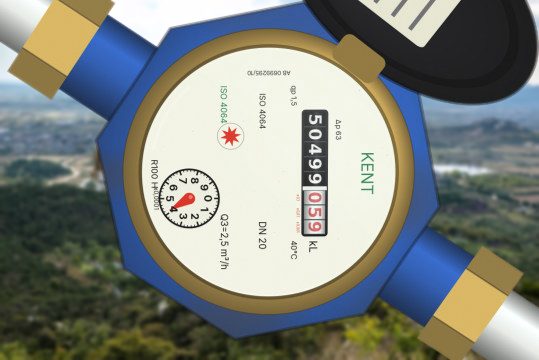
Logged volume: 50499.0594 kL
